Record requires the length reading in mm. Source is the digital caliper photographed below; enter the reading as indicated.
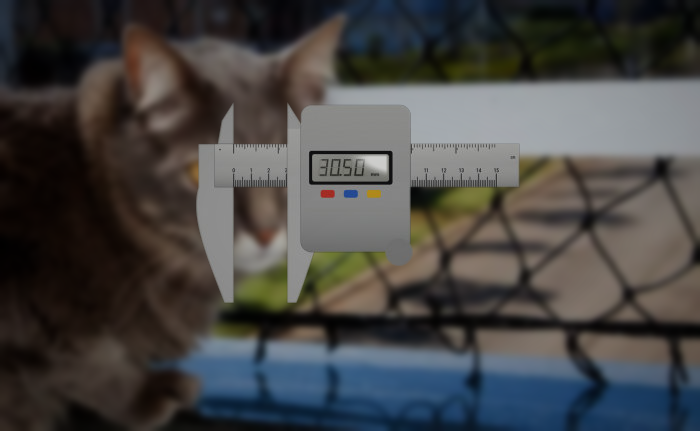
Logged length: 30.50 mm
